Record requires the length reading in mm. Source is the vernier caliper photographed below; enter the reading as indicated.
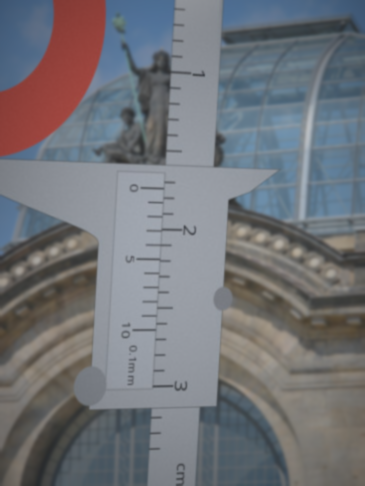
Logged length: 17.4 mm
